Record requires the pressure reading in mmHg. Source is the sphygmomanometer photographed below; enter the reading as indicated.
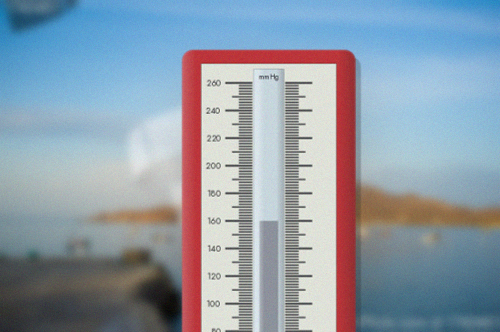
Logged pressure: 160 mmHg
